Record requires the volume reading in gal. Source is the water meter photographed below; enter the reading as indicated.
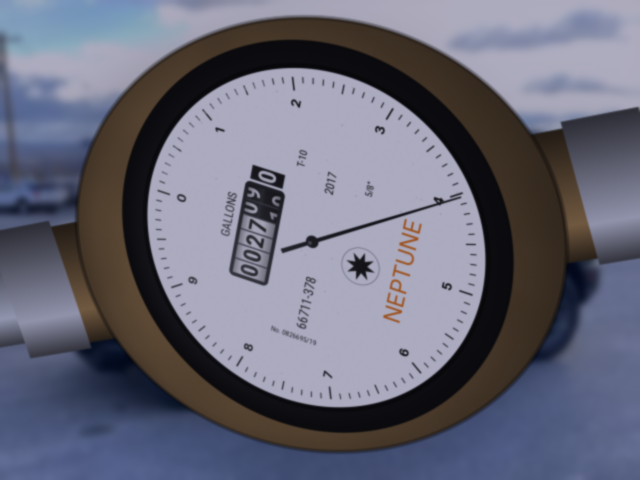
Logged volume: 27094.0 gal
